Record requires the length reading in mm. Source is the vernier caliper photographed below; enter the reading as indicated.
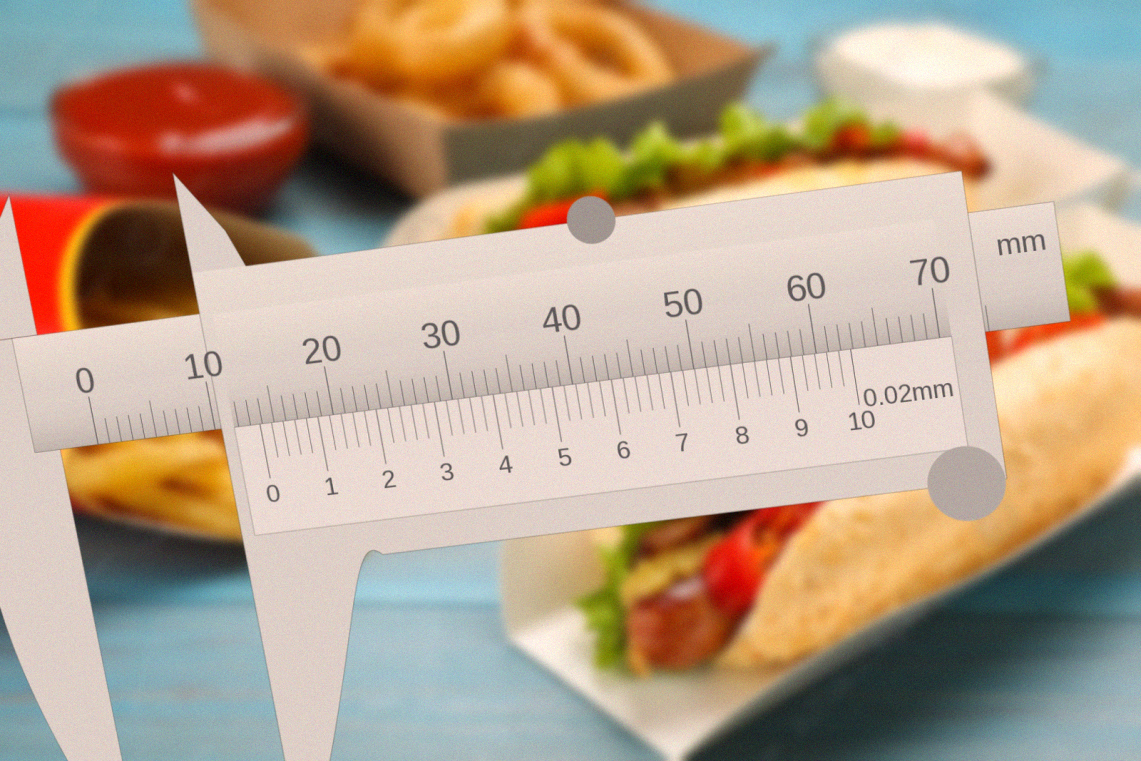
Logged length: 13.8 mm
